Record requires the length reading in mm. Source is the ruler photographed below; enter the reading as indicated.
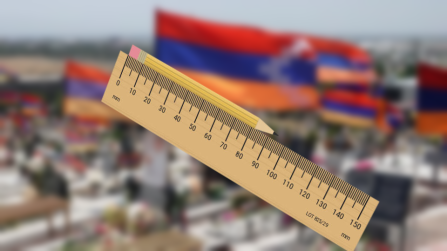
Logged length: 95 mm
